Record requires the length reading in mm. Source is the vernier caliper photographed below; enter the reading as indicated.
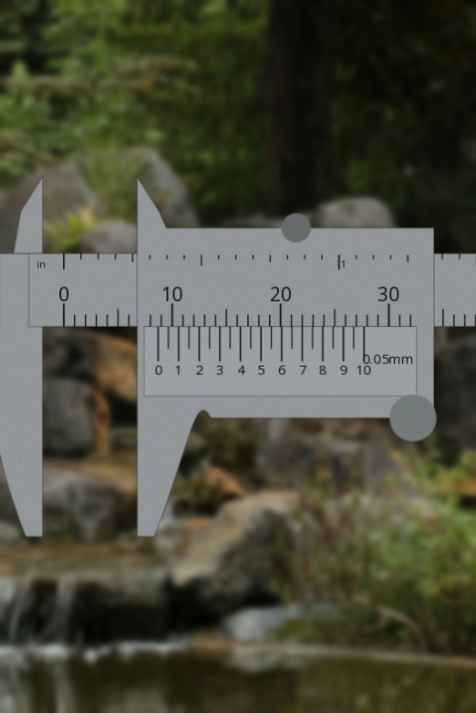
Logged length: 8.7 mm
